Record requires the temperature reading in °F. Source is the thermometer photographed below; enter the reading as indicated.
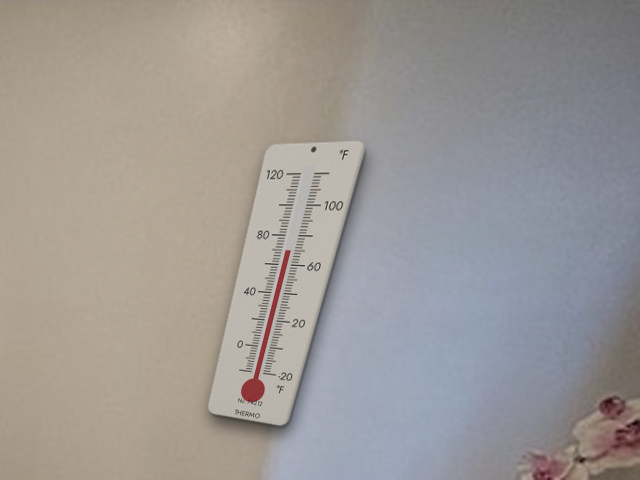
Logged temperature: 70 °F
